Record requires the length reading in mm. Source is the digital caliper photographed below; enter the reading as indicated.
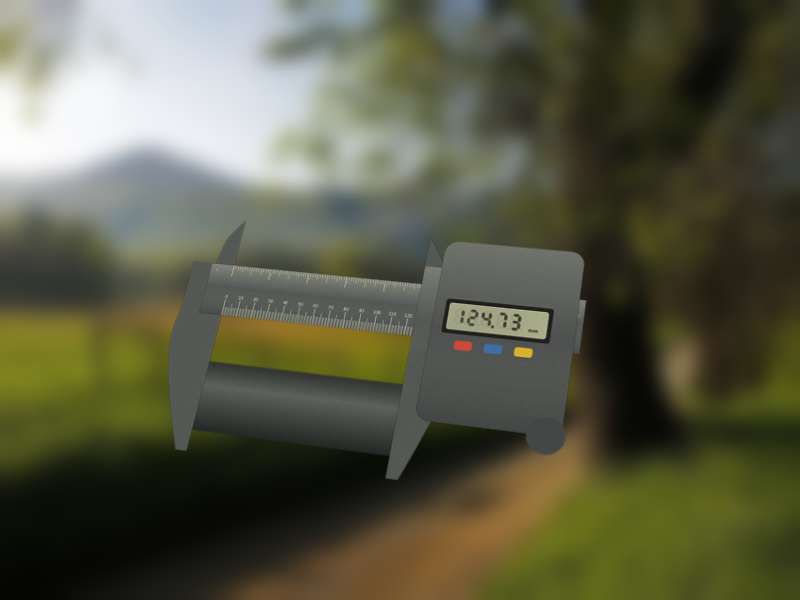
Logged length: 124.73 mm
